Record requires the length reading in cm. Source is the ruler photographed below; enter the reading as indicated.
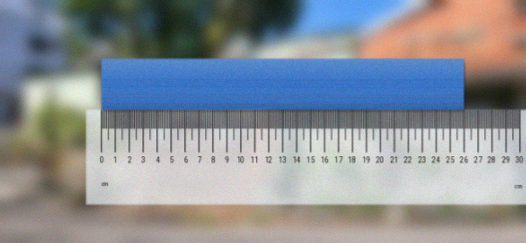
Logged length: 26 cm
